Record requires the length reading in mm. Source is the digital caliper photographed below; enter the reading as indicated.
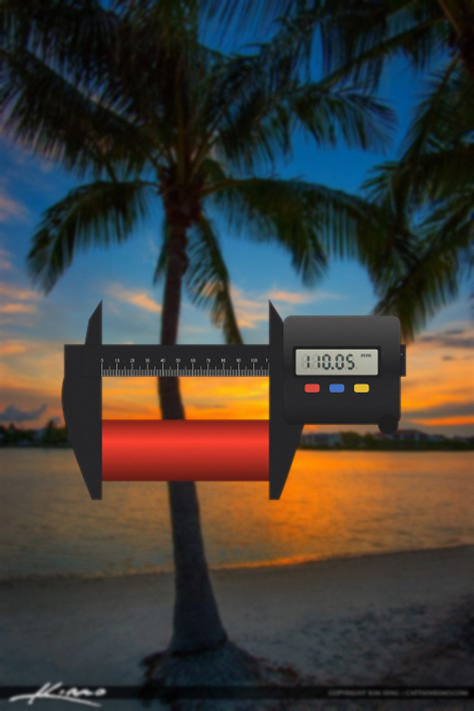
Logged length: 110.05 mm
